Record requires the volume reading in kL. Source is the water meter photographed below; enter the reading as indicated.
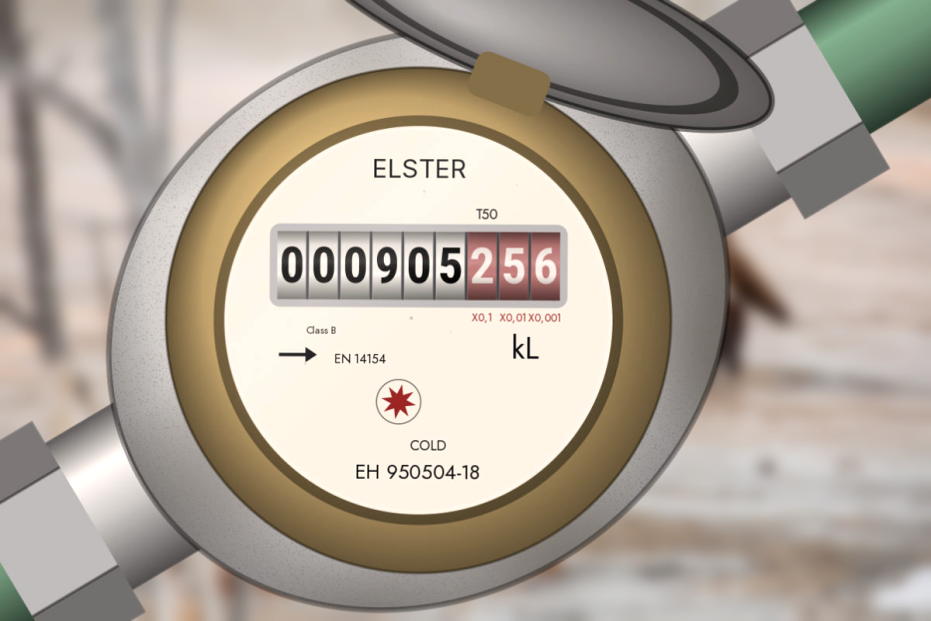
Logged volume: 905.256 kL
